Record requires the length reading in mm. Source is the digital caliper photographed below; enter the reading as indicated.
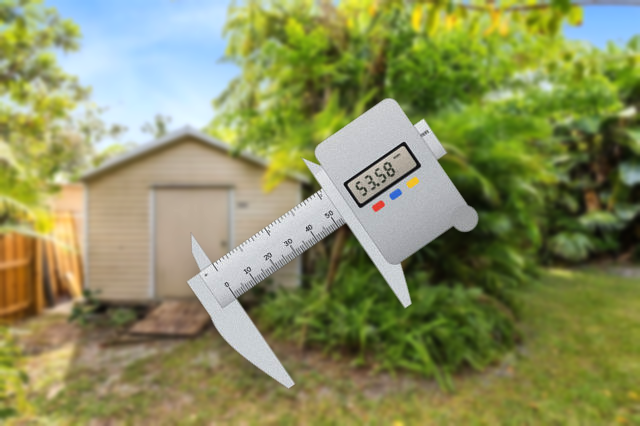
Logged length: 53.58 mm
